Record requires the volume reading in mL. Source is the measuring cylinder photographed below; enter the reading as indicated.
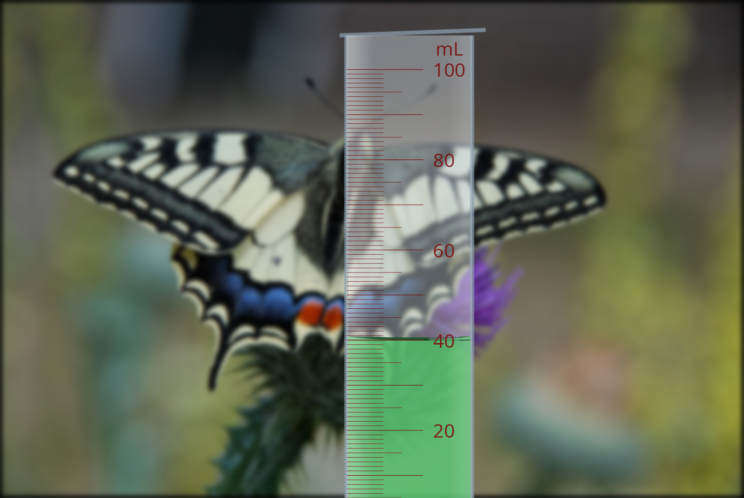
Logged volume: 40 mL
